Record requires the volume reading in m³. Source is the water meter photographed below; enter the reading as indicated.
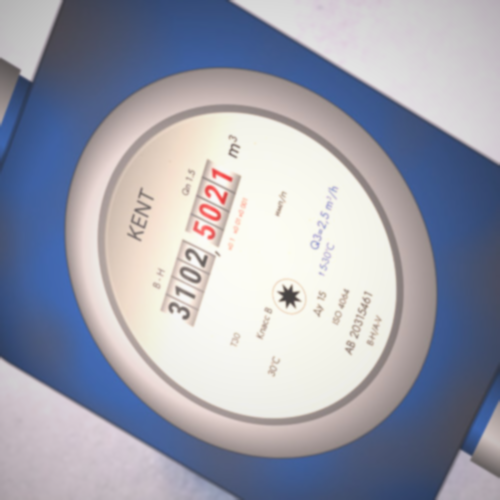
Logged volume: 3102.5021 m³
